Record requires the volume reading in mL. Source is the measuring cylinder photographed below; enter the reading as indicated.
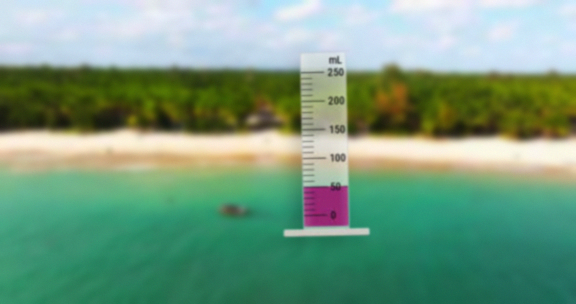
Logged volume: 50 mL
